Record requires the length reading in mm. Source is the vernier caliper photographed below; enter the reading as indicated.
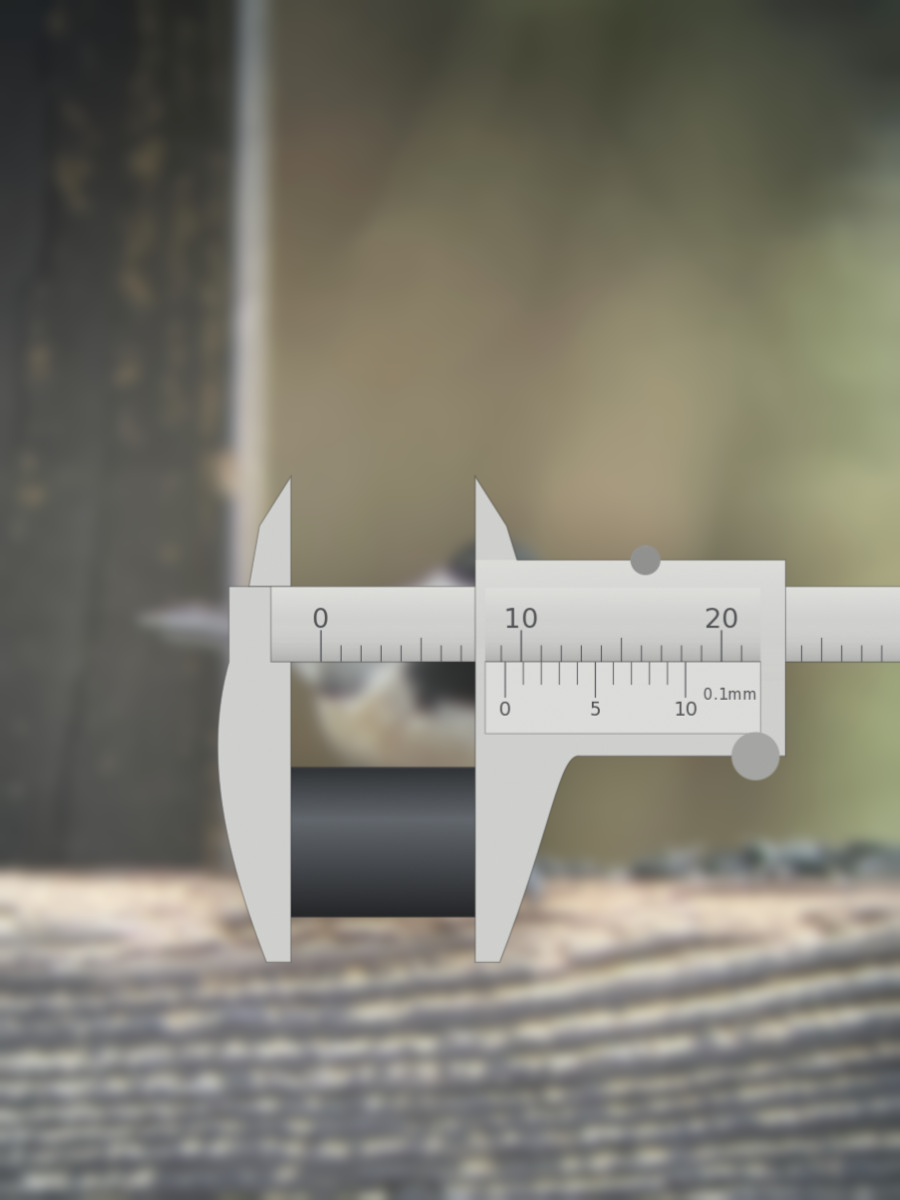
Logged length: 9.2 mm
